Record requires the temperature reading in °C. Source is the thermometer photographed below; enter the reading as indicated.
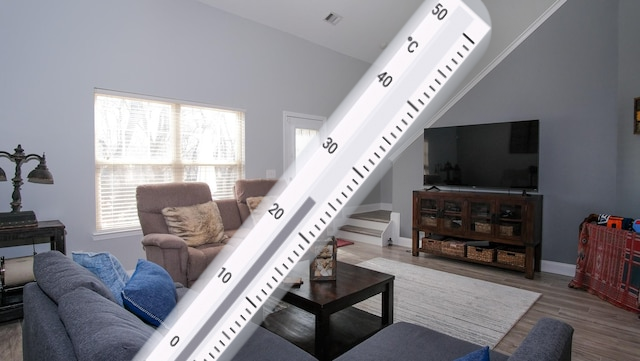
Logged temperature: 24 °C
